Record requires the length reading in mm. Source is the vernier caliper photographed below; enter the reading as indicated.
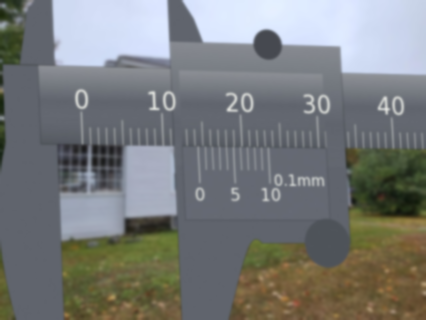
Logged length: 14.4 mm
